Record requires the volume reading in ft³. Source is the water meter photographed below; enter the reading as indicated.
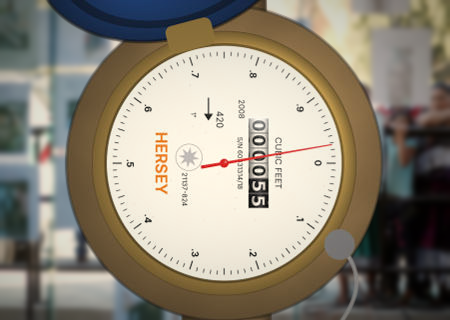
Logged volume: 54.97 ft³
